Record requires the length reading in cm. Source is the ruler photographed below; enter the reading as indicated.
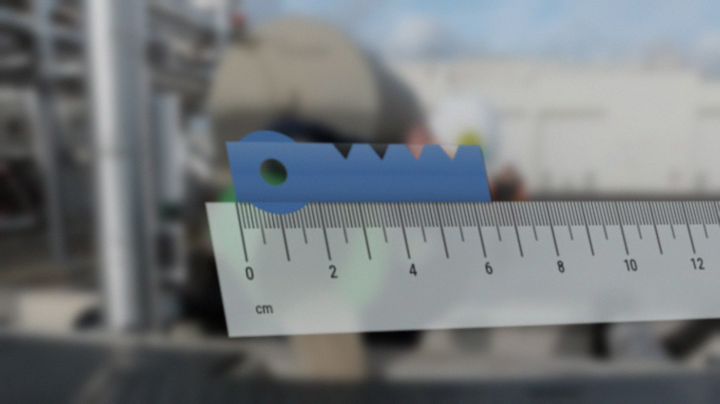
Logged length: 6.5 cm
